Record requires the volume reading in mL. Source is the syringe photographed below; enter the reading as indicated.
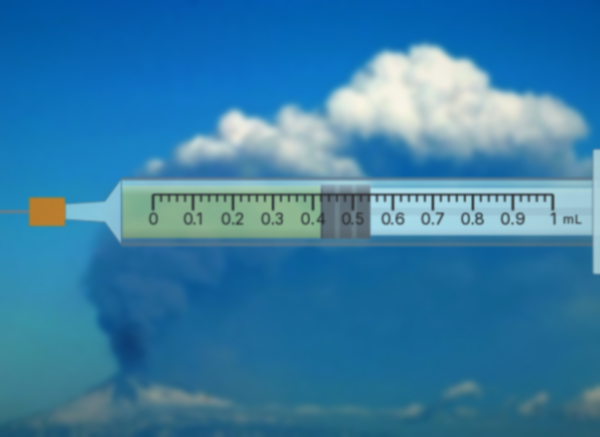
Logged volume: 0.42 mL
